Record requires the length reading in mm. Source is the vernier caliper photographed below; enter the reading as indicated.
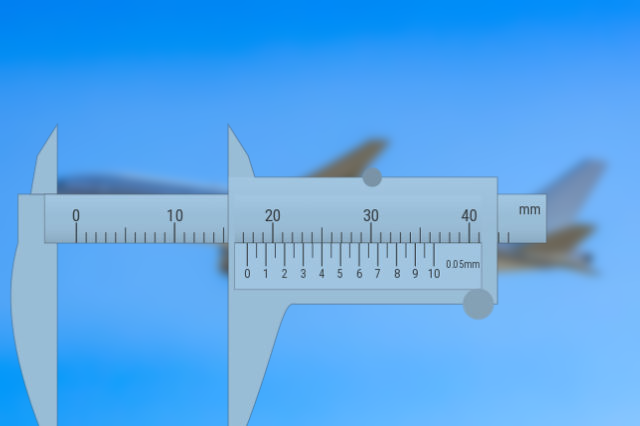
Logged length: 17.4 mm
